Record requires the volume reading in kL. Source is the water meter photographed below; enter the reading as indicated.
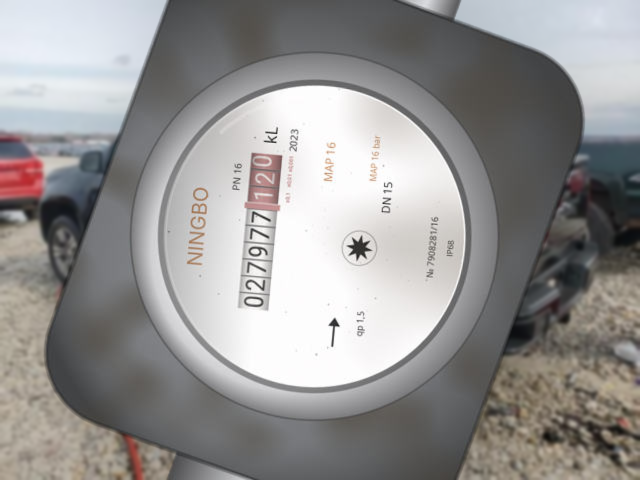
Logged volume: 27977.120 kL
